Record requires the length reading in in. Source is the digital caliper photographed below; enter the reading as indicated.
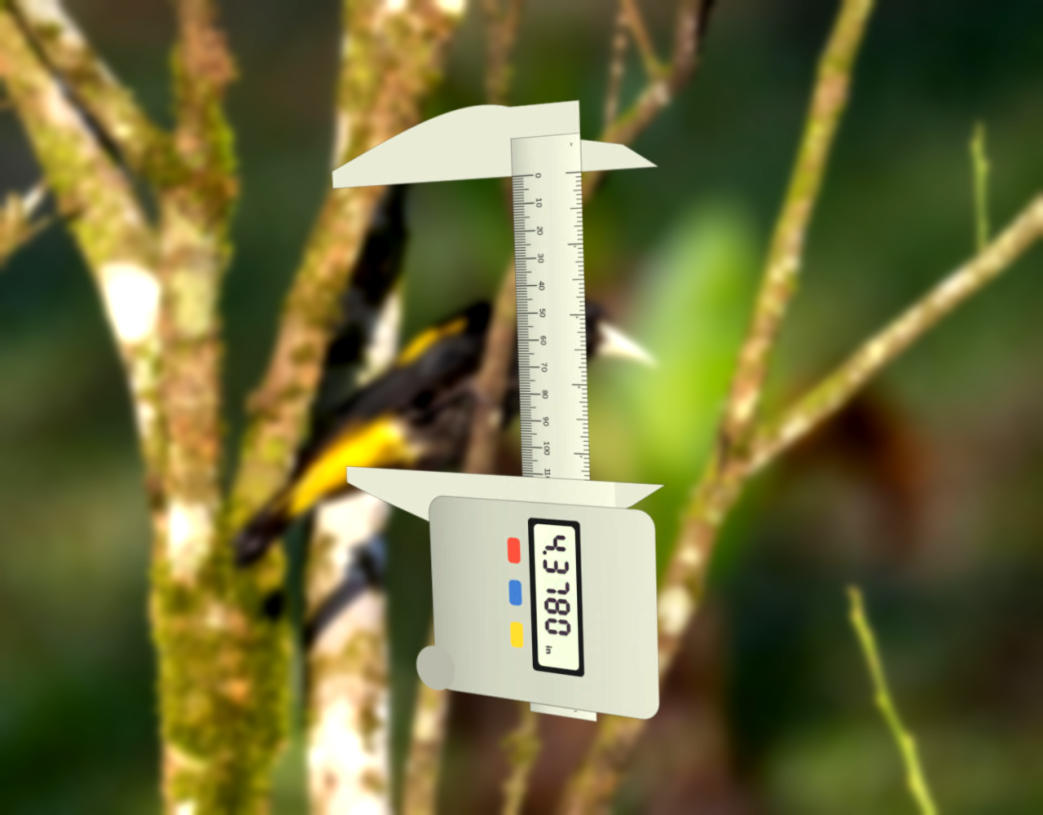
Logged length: 4.3780 in
